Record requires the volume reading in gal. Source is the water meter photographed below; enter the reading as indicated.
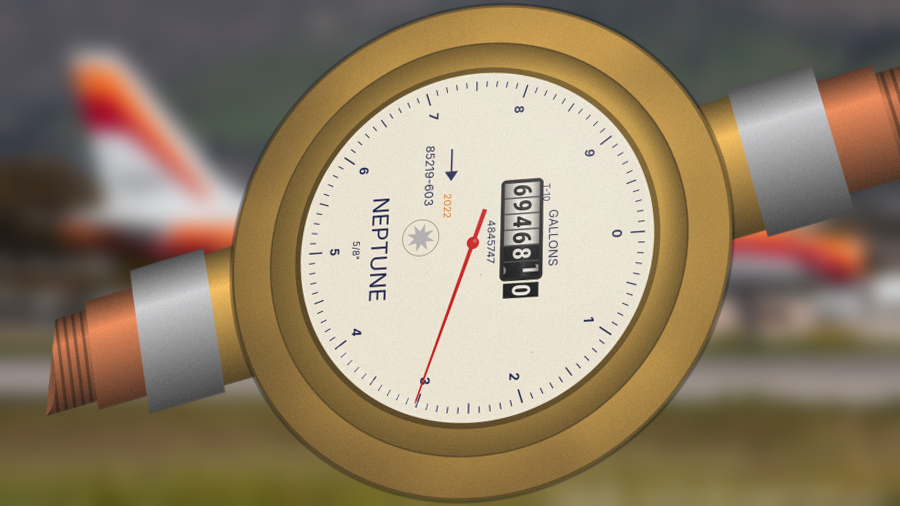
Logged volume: 6946813.0 gal
